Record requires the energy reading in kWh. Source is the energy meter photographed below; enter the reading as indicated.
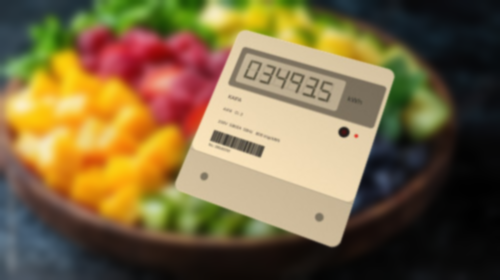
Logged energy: 3493.5 kWh
